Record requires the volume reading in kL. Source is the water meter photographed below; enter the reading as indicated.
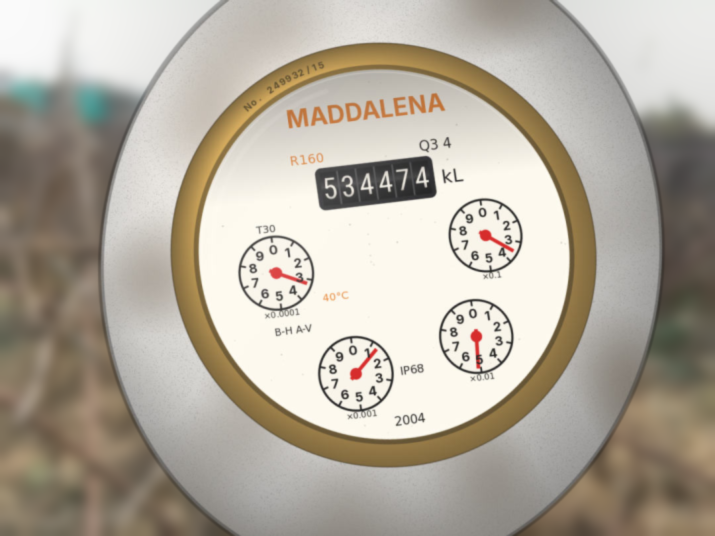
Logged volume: 534474.3513 kL
